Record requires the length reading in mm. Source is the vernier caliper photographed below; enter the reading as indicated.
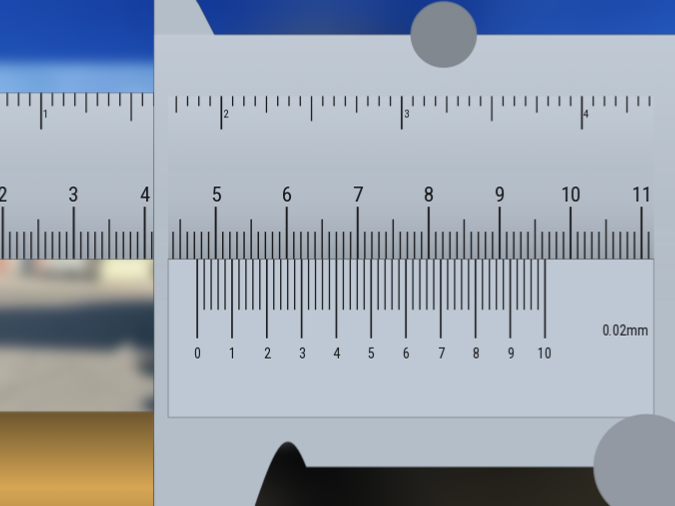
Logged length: 47.4 mm
